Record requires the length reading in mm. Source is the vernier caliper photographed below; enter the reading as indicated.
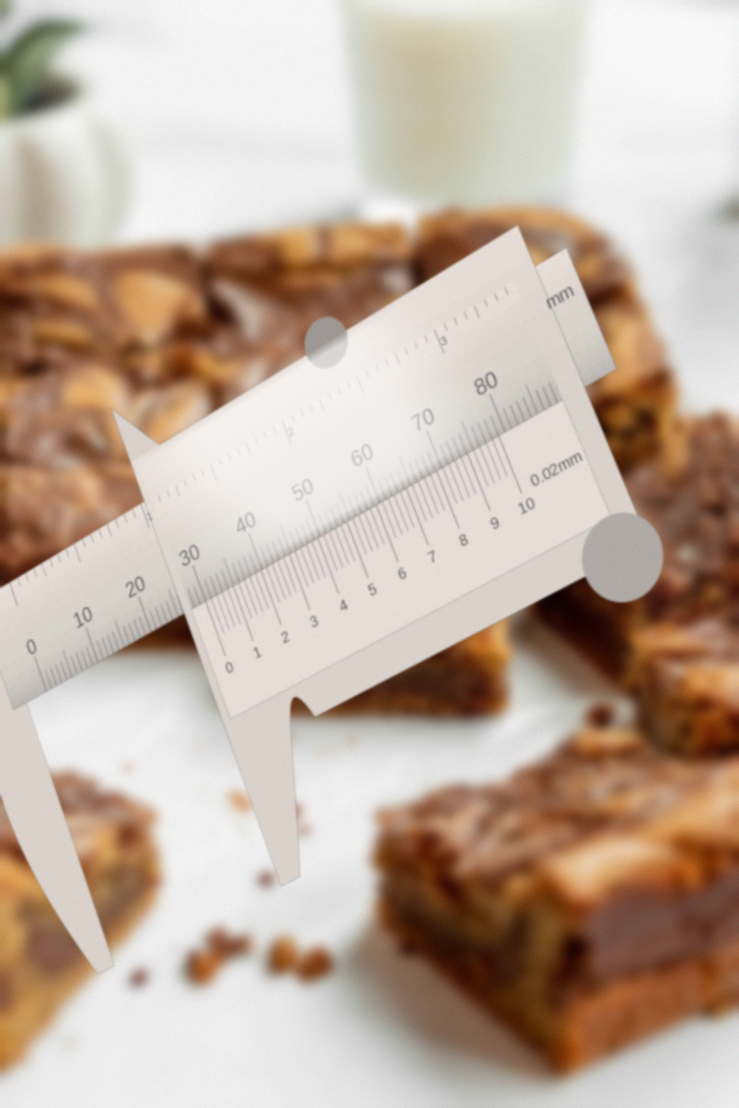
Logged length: 30.0 mm
